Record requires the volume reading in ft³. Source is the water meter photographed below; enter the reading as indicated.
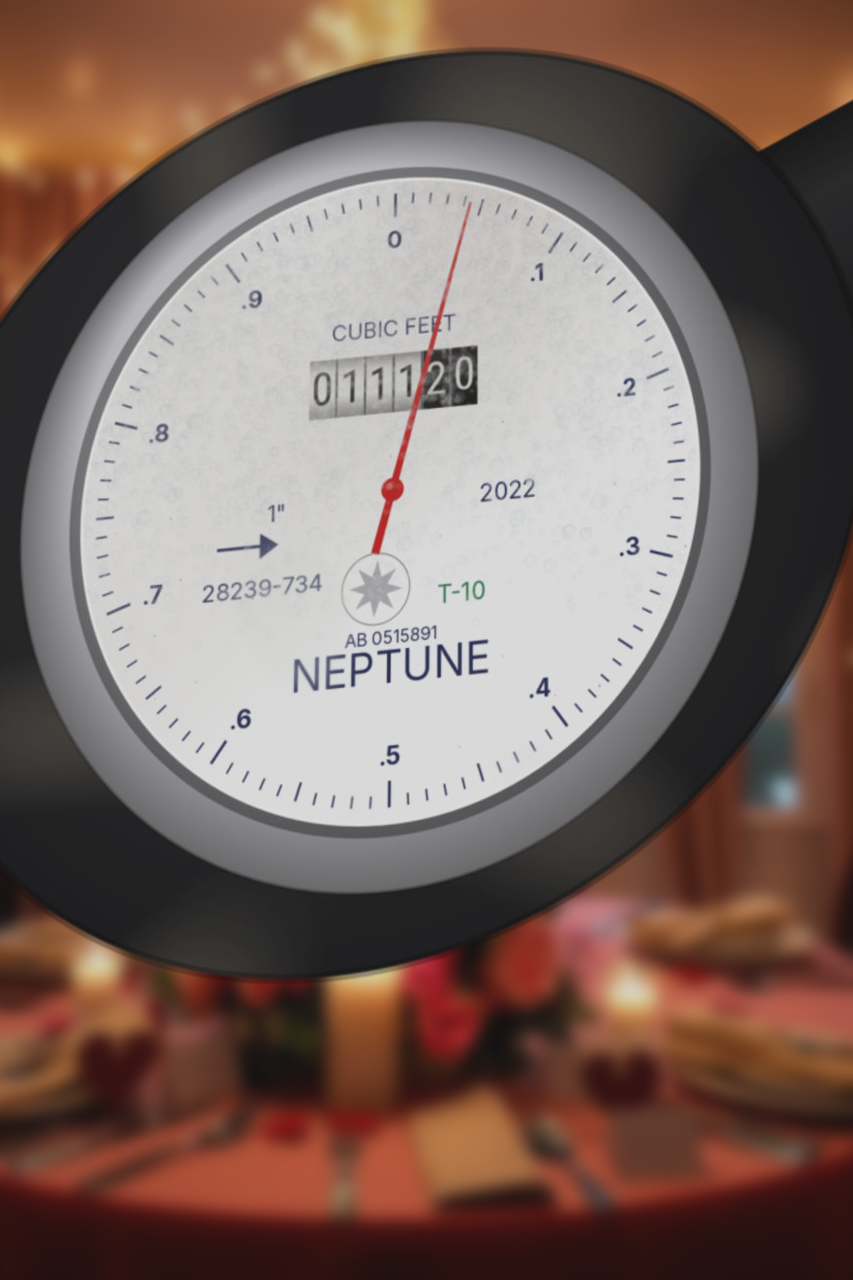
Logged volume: 11120.04 ft³
